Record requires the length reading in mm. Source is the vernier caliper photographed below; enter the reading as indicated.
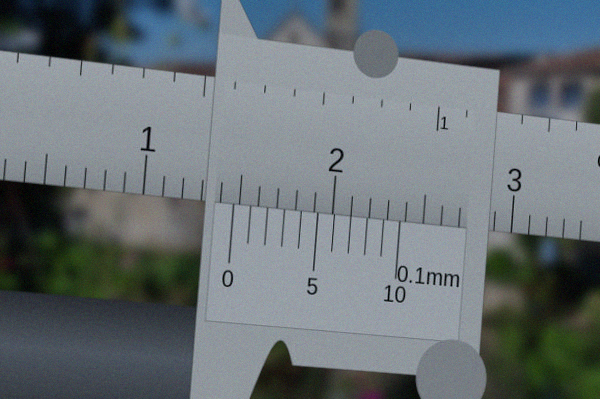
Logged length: 14.7 mm
